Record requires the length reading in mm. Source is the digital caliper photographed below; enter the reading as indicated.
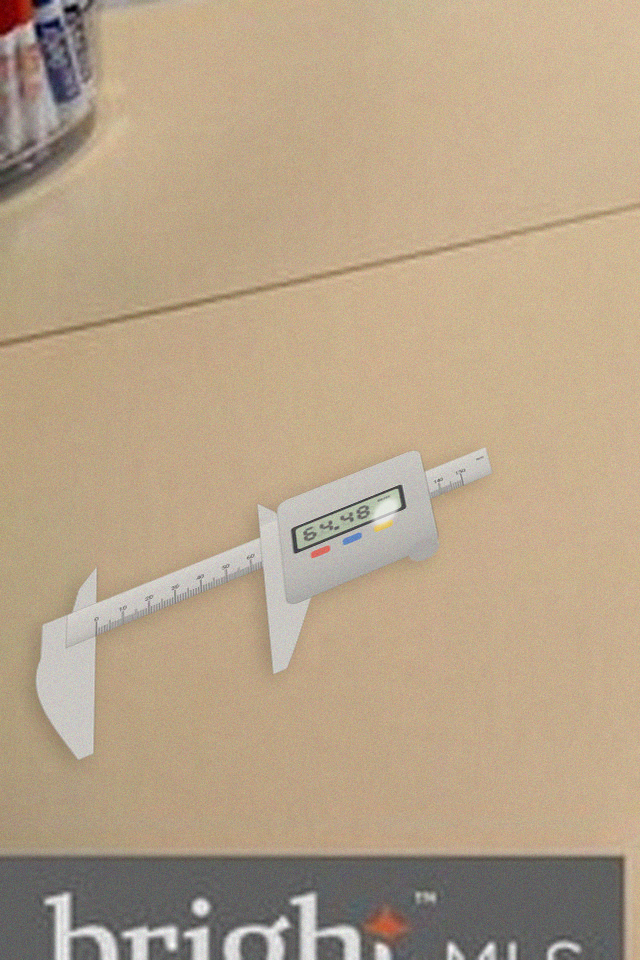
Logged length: 64.48 mm
